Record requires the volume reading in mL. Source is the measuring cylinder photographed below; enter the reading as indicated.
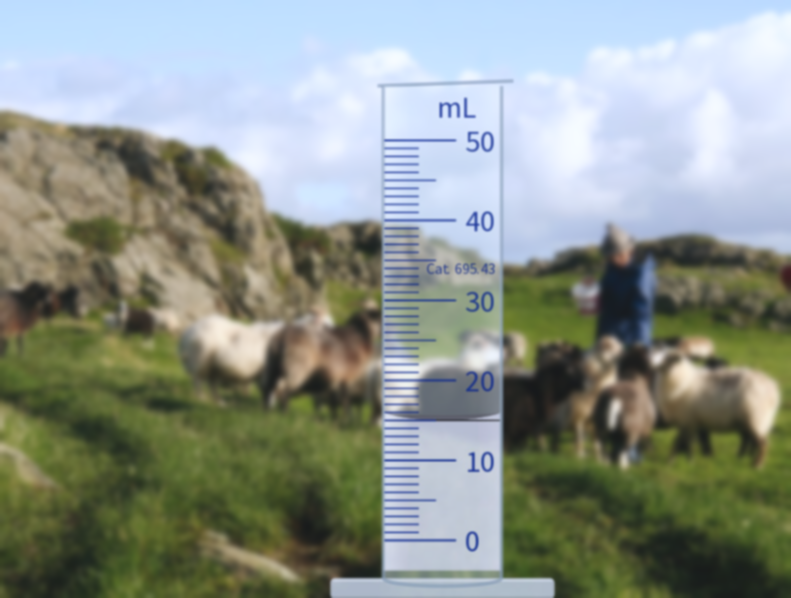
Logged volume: 15 mL
